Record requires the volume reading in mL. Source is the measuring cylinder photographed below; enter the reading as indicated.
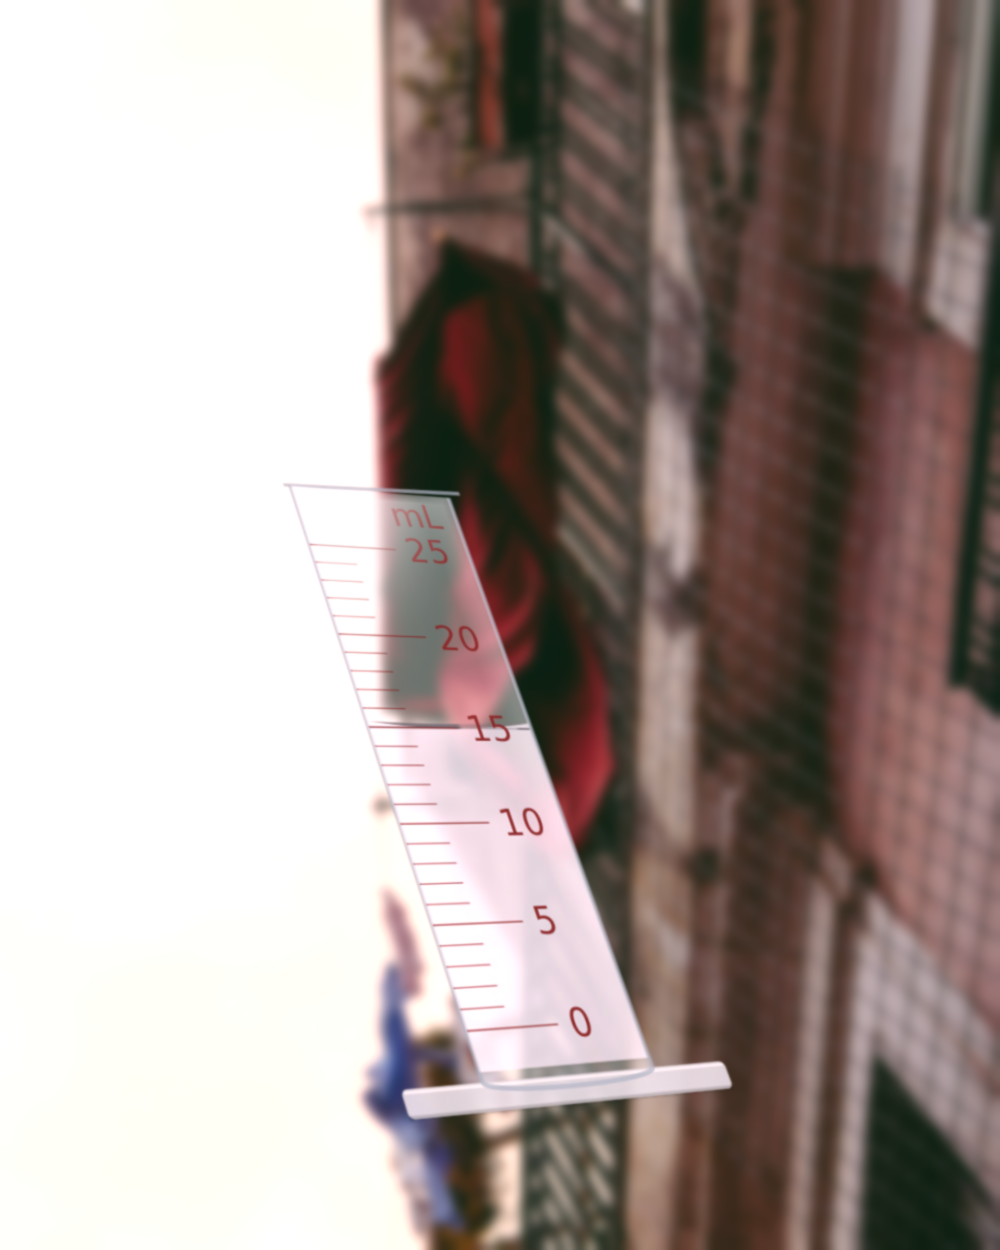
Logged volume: 15 mL
